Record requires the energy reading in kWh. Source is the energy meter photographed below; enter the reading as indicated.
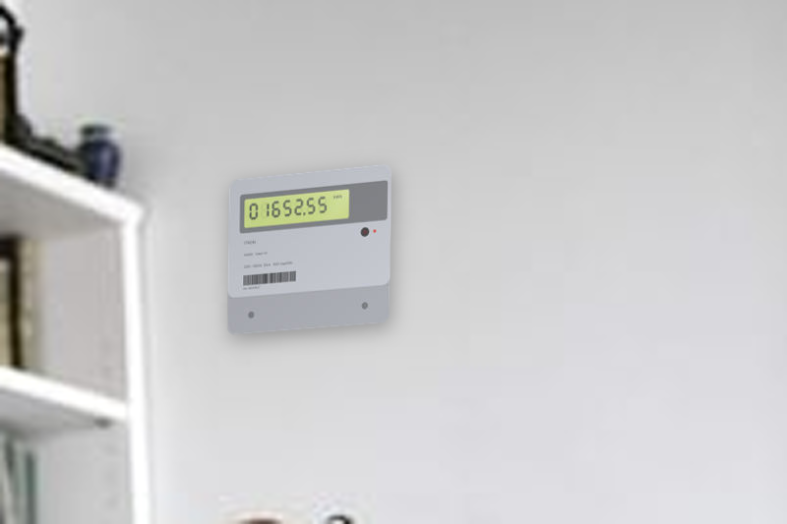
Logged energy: 1652.55 kWh
